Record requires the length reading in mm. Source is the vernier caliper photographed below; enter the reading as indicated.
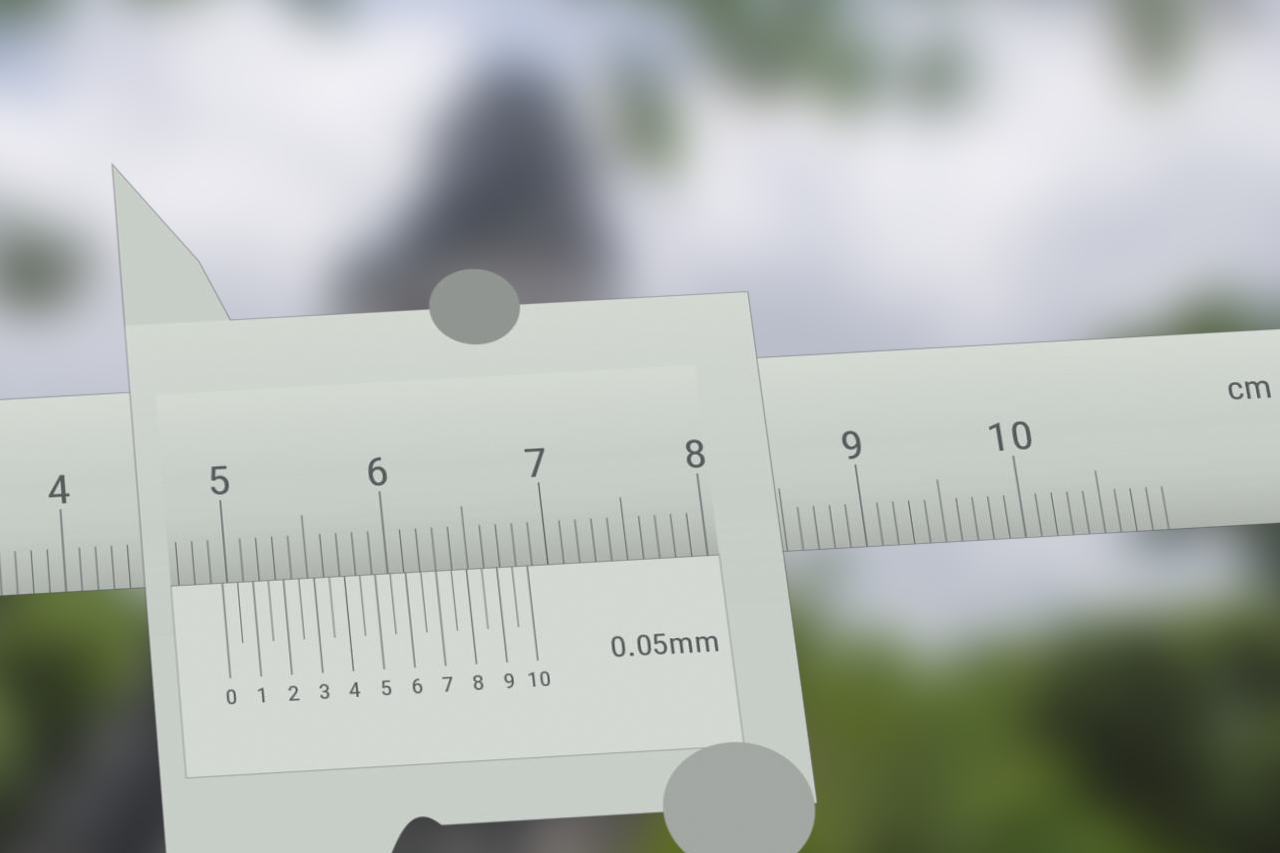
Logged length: 49.7 mm
